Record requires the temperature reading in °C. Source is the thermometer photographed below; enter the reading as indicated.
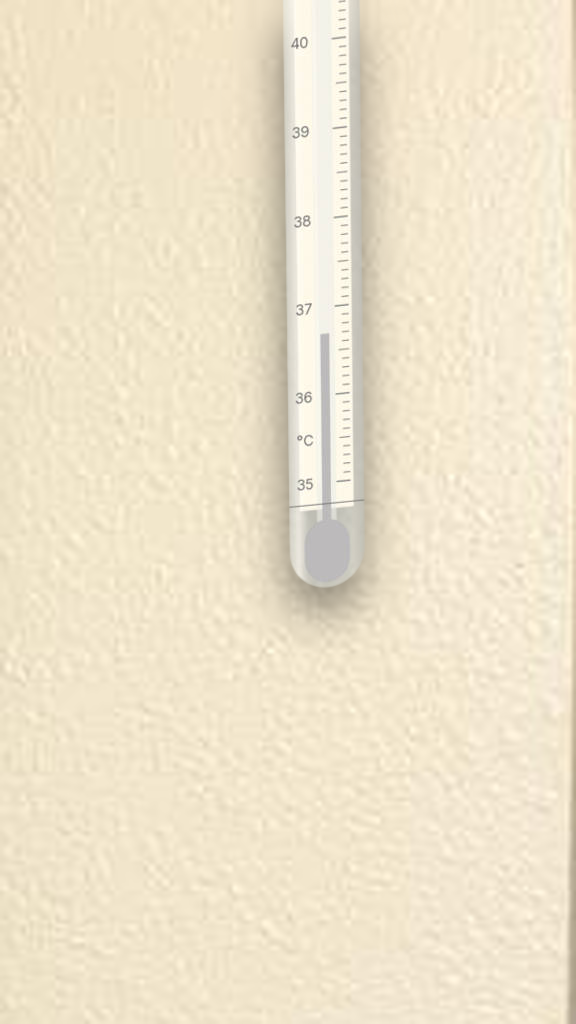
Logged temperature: 36.7 °C
